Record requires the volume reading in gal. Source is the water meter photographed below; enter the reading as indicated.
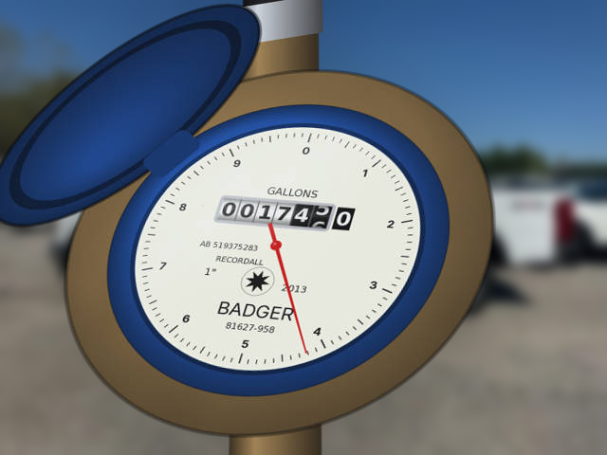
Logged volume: 17454.2 gal
